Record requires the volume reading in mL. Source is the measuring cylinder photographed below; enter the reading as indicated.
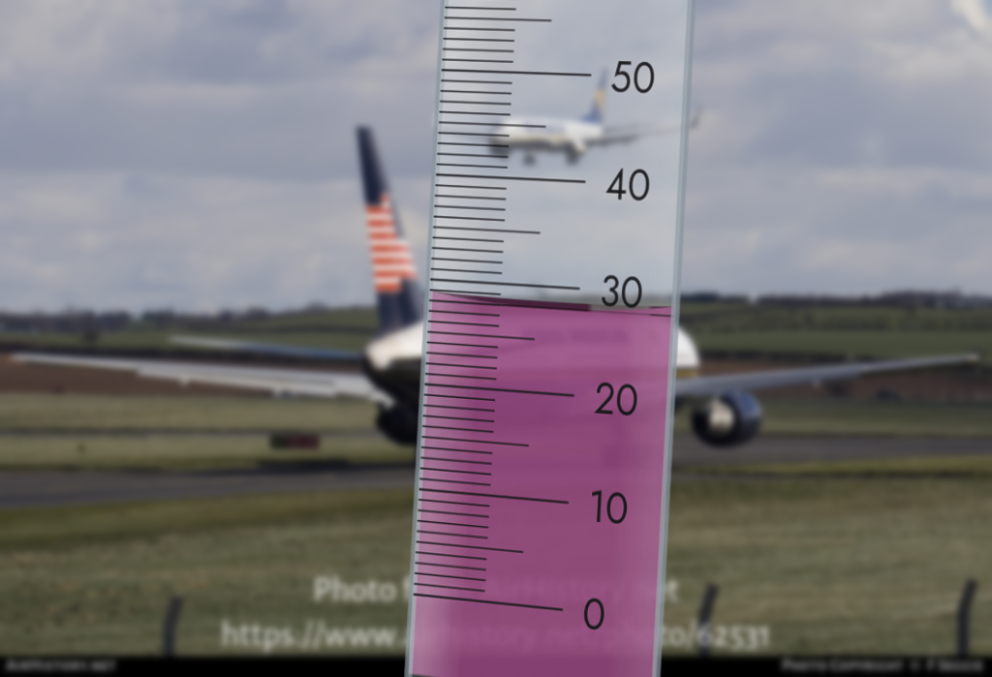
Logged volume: 28 mL
